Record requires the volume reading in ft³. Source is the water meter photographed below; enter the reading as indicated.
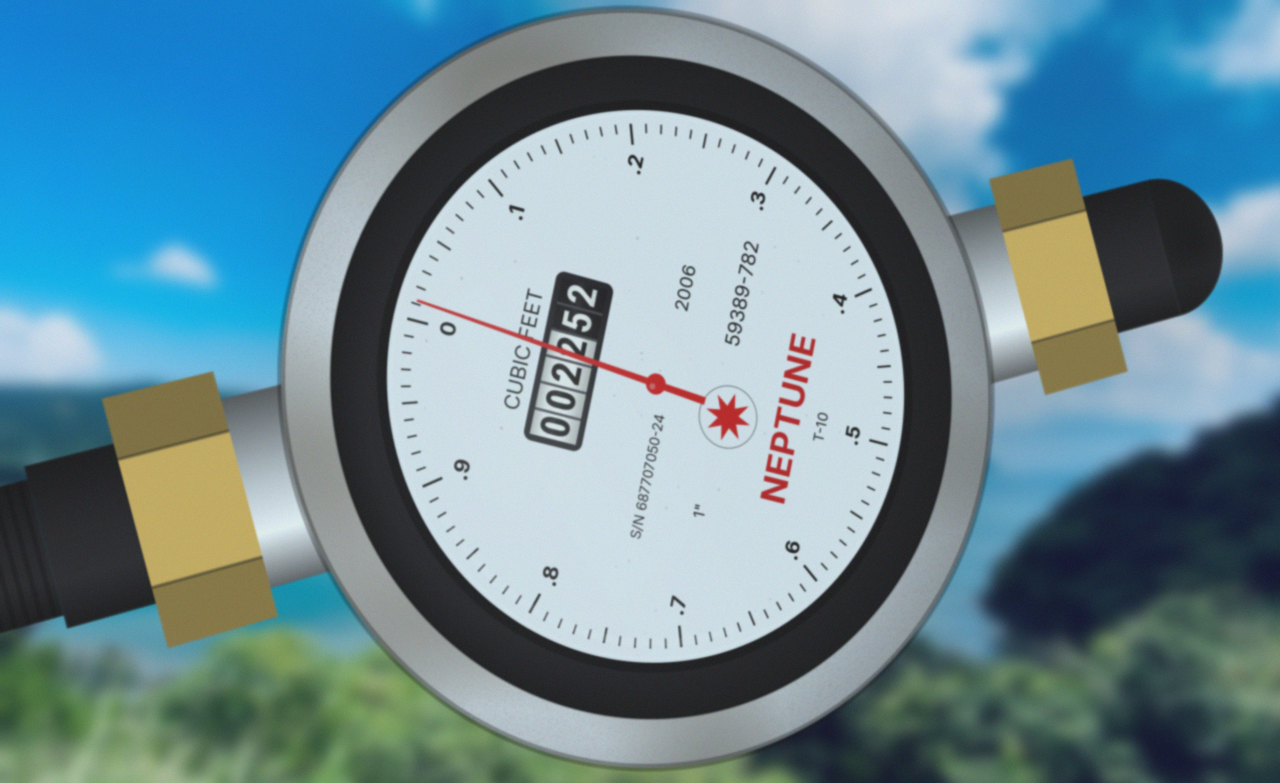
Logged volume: 2252.01 ft³
